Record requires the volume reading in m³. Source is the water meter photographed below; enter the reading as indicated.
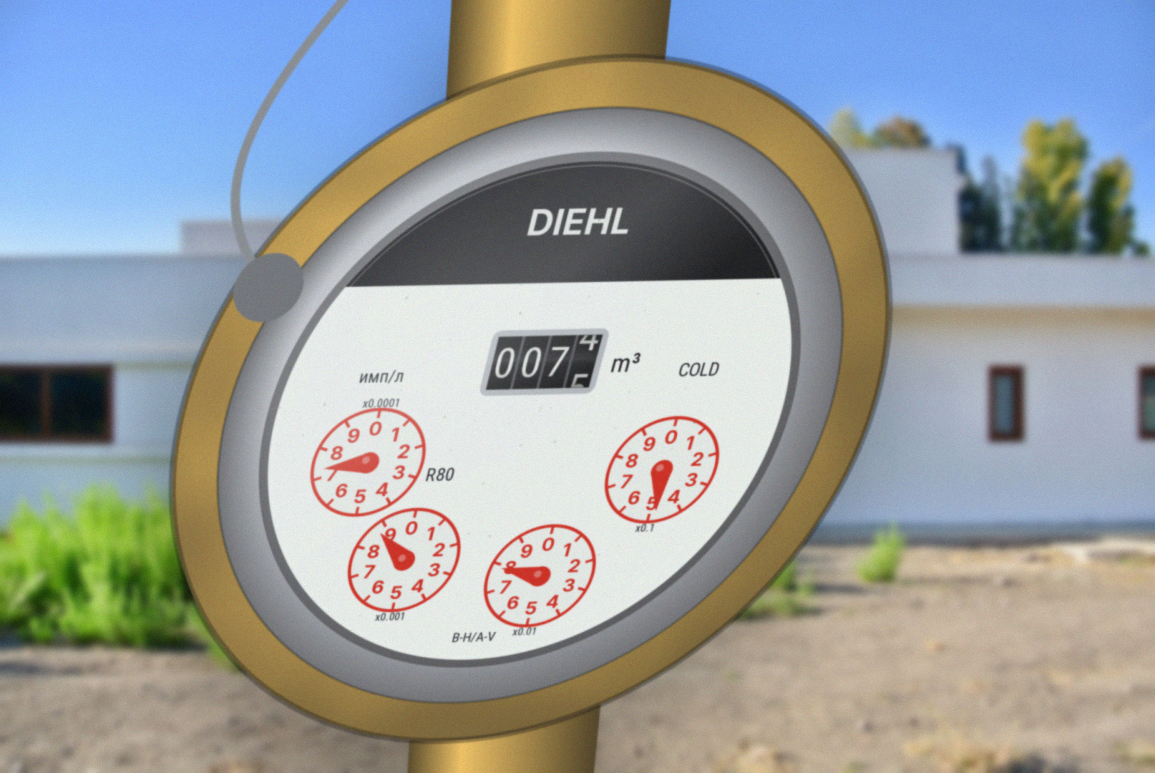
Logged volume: 74.4787 m³
